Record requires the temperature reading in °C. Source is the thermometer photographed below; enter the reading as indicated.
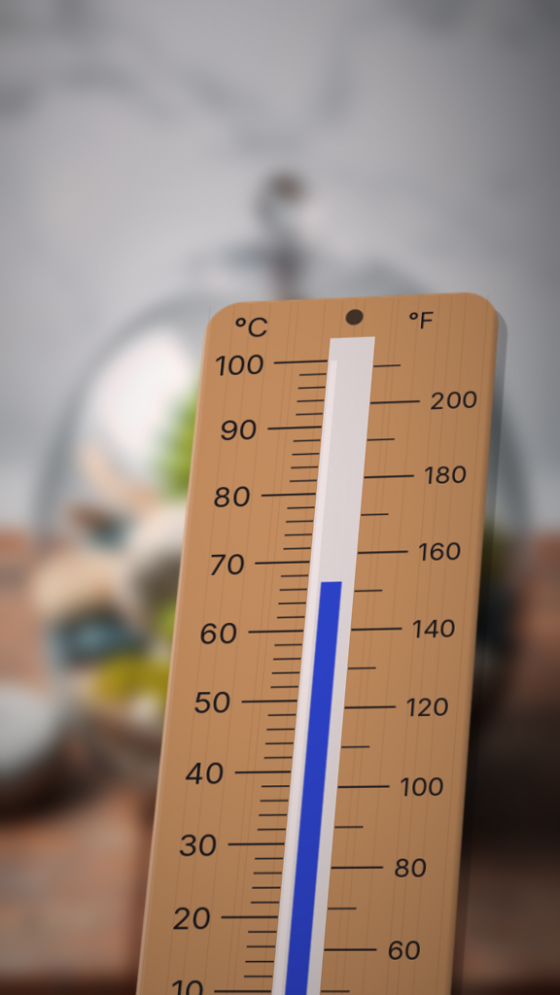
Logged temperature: 67 °C
